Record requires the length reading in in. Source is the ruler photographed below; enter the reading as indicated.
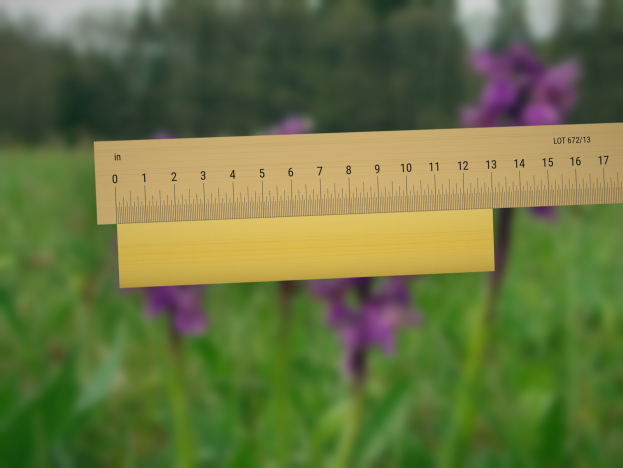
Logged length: 13 in
